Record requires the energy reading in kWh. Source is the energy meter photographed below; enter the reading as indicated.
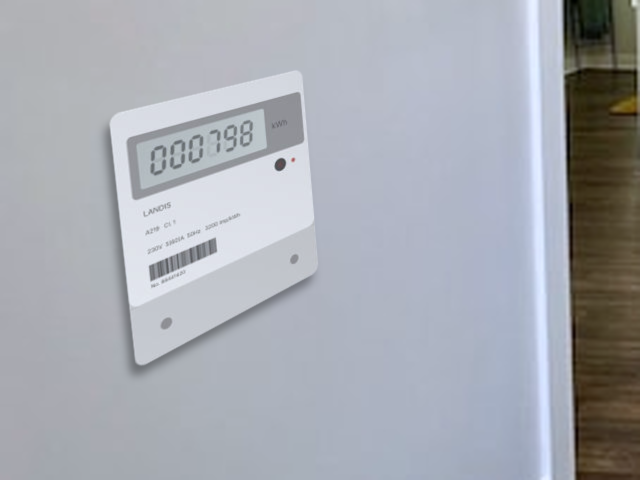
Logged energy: 798 kWh
